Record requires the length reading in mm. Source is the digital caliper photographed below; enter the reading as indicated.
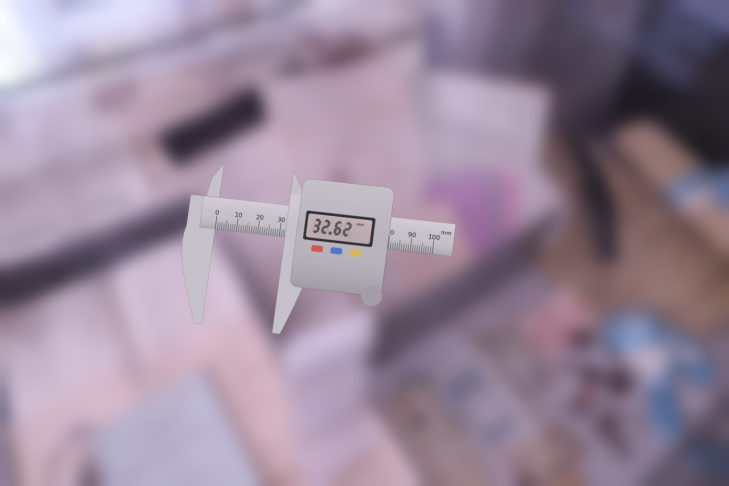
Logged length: 32.62 mm
